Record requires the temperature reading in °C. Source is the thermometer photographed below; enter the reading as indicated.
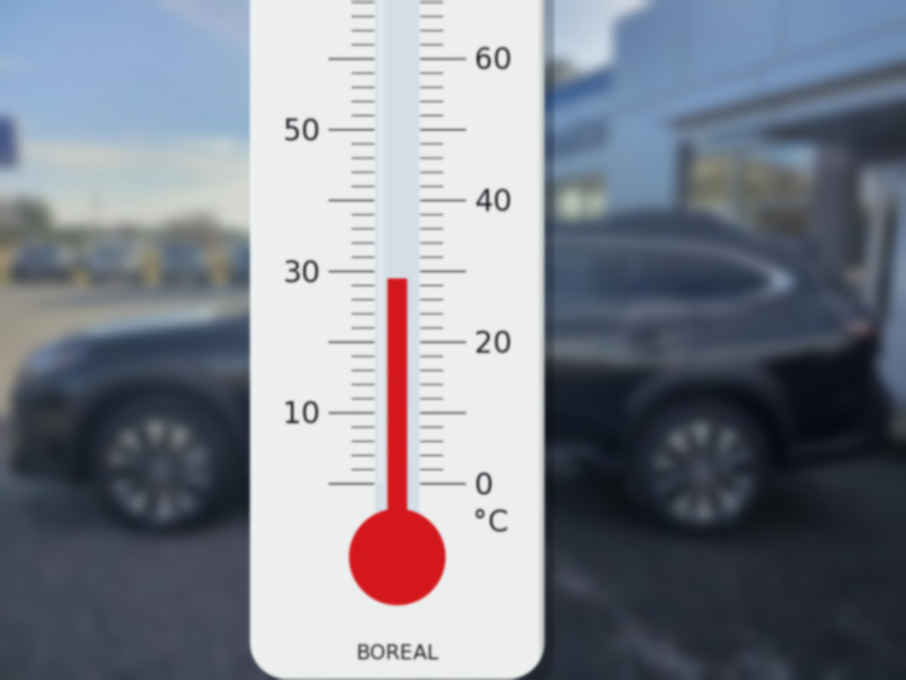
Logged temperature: 29 °C
